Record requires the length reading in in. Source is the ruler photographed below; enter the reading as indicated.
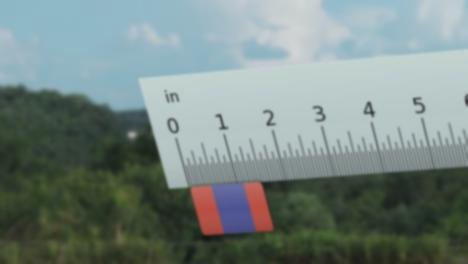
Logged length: 1.5 in
